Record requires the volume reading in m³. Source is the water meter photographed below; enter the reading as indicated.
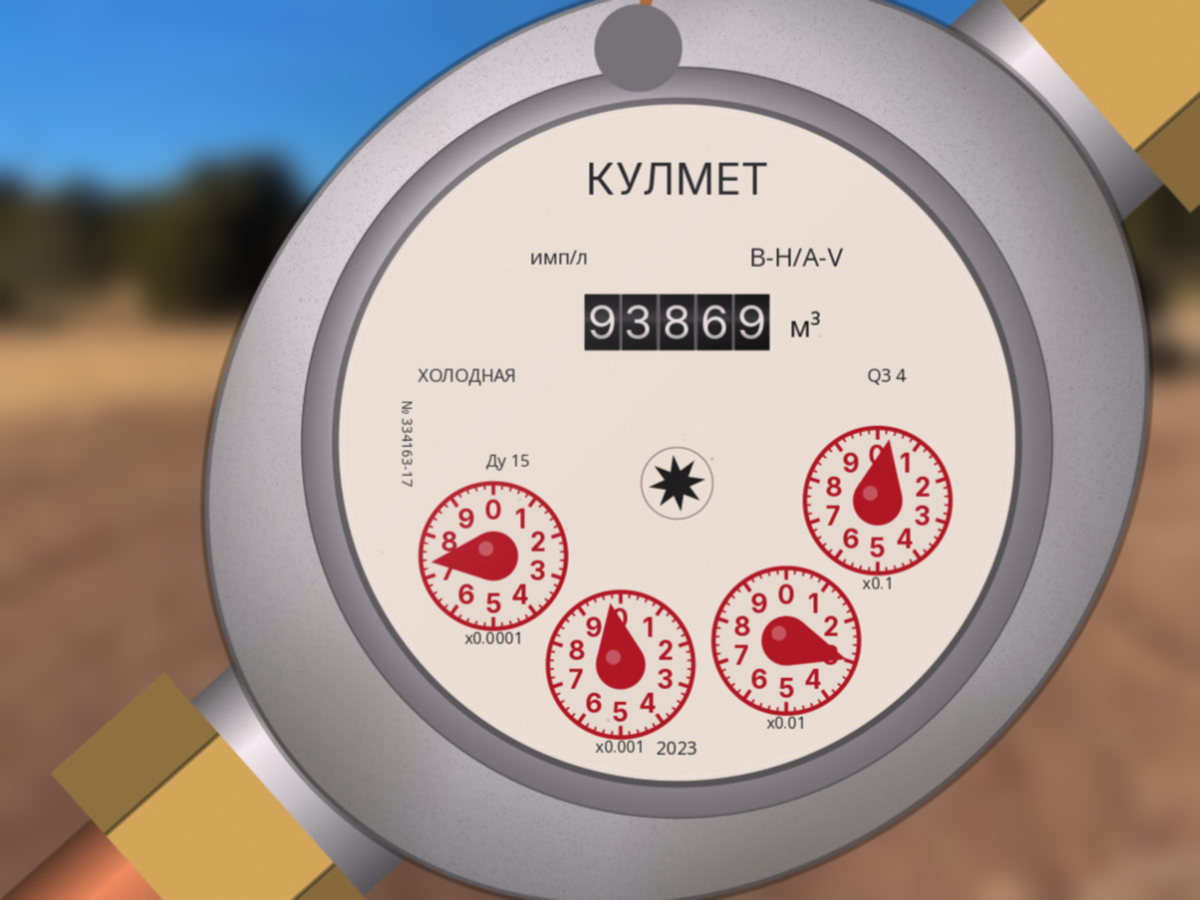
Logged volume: 93869.0297 m³
